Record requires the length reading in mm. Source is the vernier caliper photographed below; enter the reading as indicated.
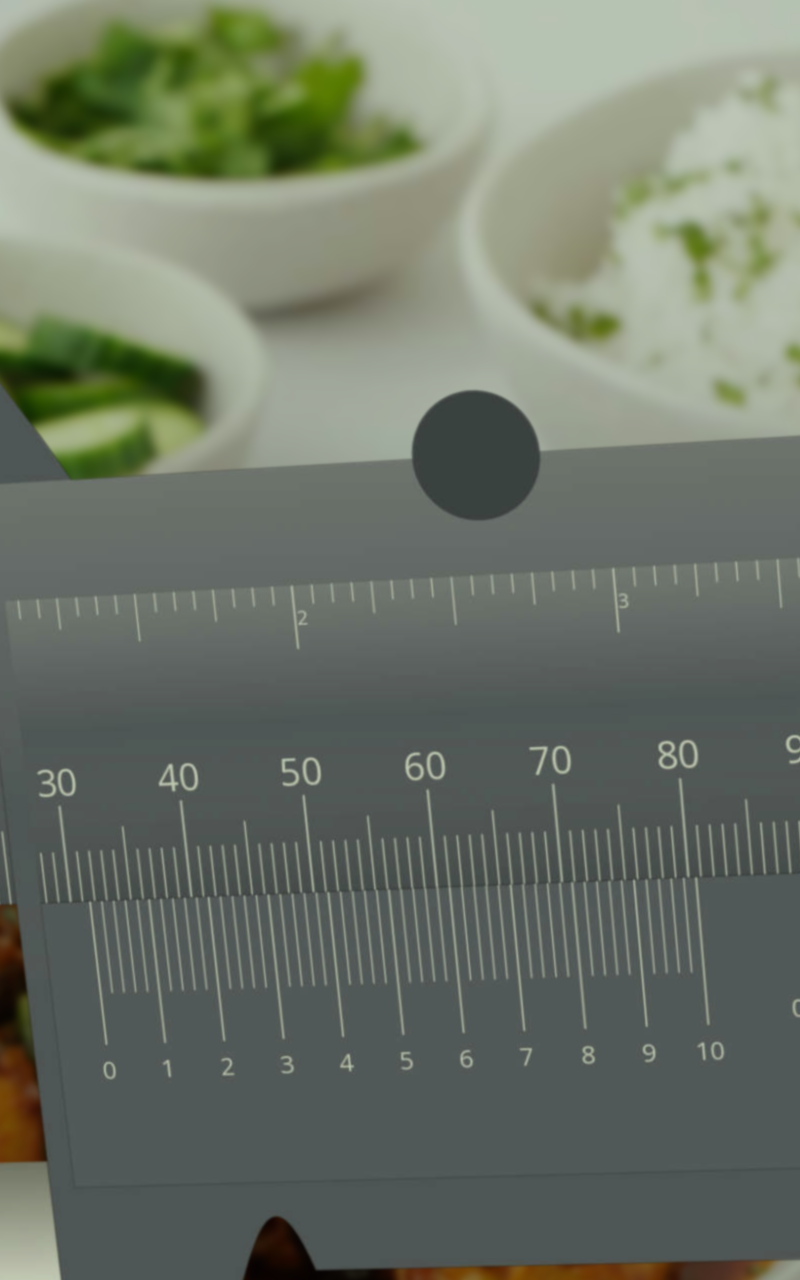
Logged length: 31.6 mm
